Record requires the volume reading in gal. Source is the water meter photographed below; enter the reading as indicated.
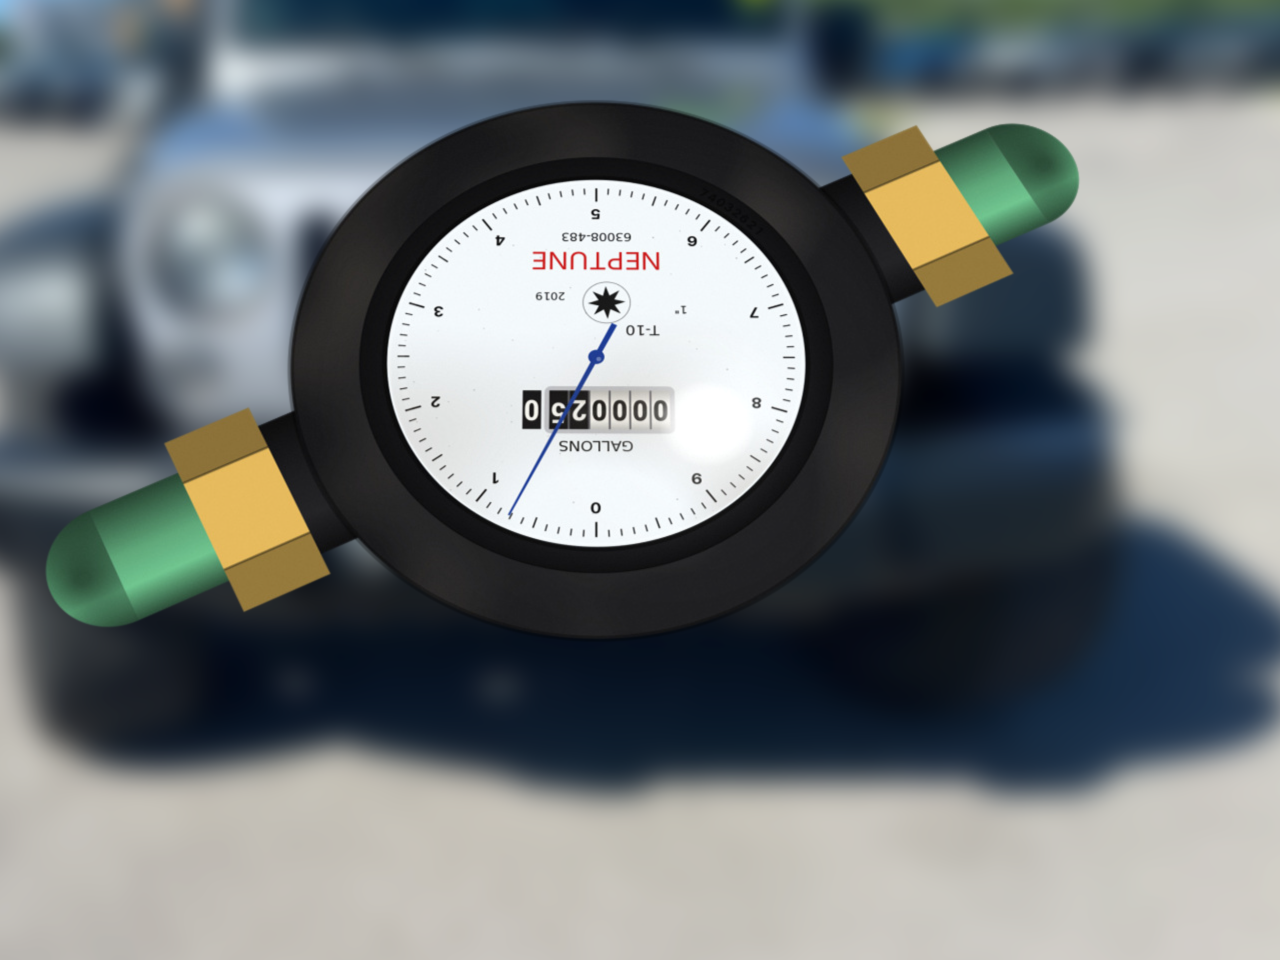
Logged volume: 250.7 gal
